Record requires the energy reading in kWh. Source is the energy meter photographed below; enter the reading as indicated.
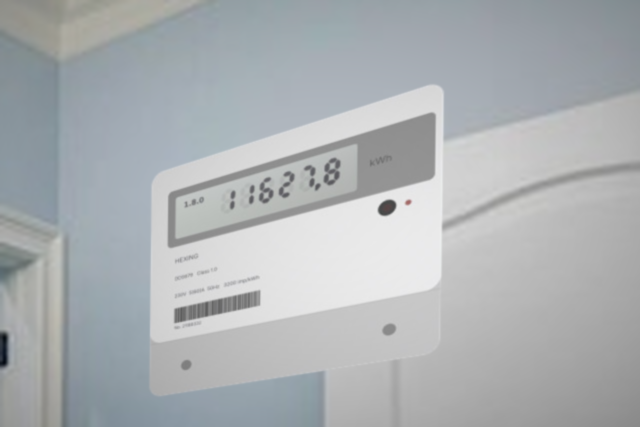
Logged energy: 11627.8 kWh
